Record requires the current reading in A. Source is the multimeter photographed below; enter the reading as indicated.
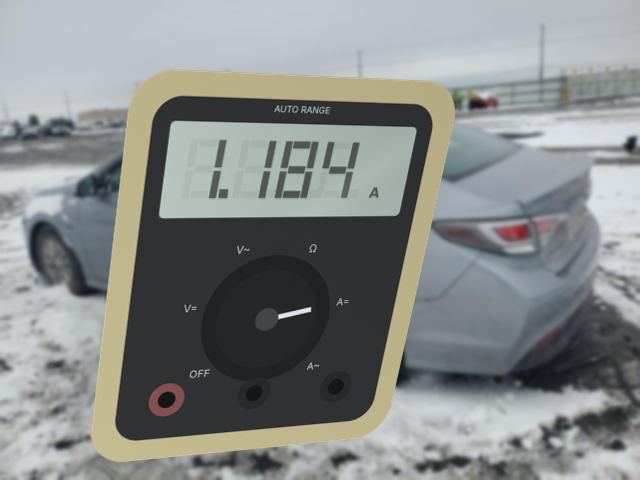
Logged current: 1.184 A
